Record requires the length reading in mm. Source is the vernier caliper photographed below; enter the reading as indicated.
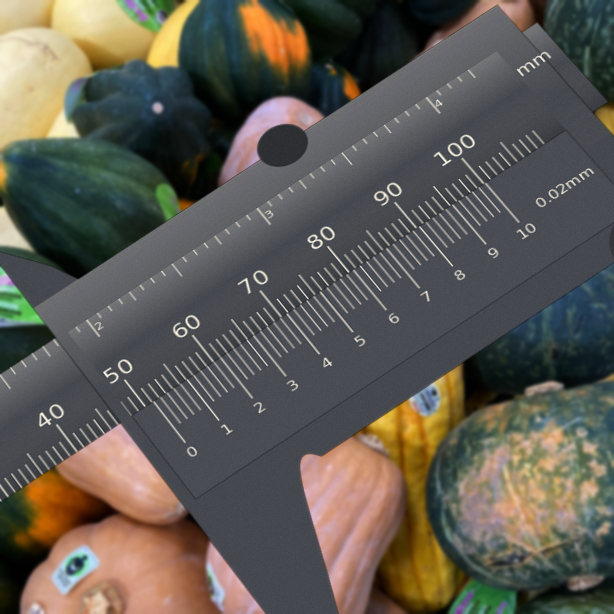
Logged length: 51.2 mm
